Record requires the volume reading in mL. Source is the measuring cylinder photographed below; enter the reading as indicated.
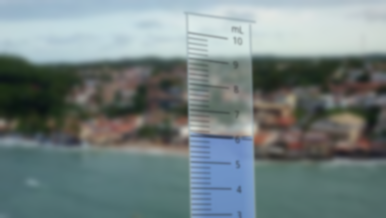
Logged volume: 6 mL
